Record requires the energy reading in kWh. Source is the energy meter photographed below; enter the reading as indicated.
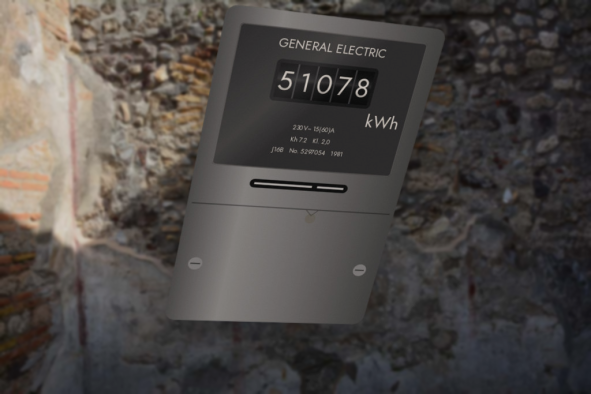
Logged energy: 51078 kWh
